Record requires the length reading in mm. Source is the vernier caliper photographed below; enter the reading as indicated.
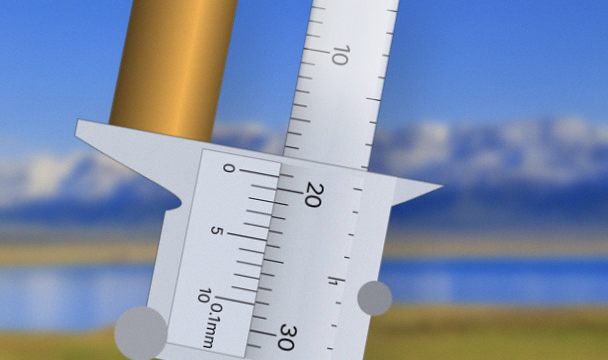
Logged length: 19.2 mm
